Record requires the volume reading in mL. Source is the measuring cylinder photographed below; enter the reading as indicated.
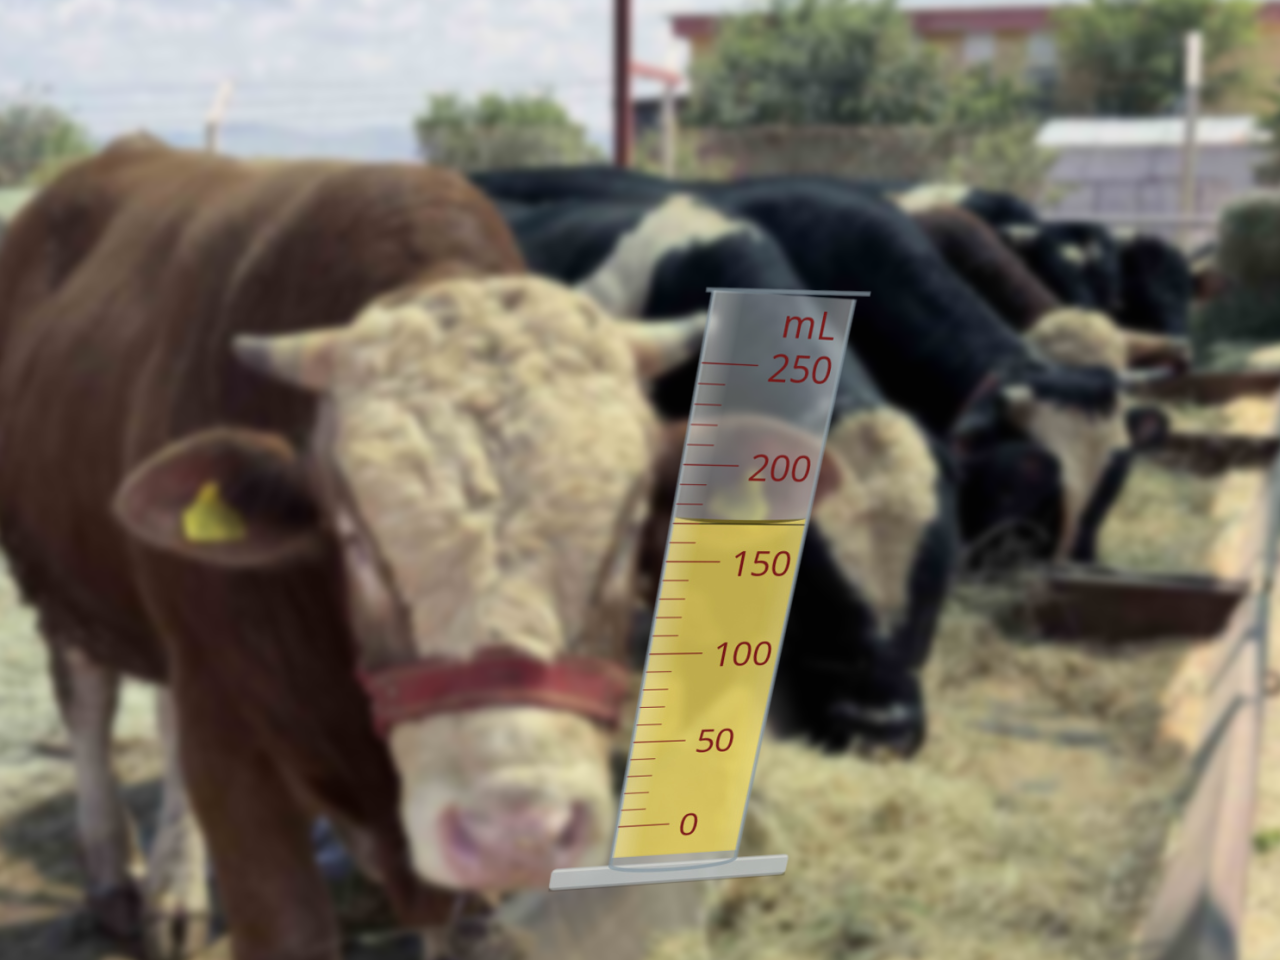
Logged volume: 170 mL
